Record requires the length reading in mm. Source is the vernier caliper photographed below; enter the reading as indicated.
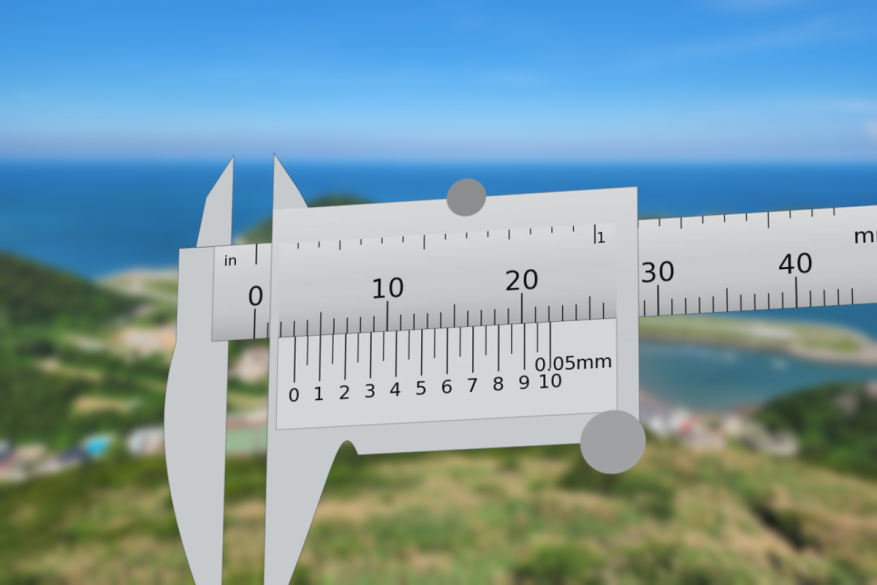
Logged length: 3.1 mm
